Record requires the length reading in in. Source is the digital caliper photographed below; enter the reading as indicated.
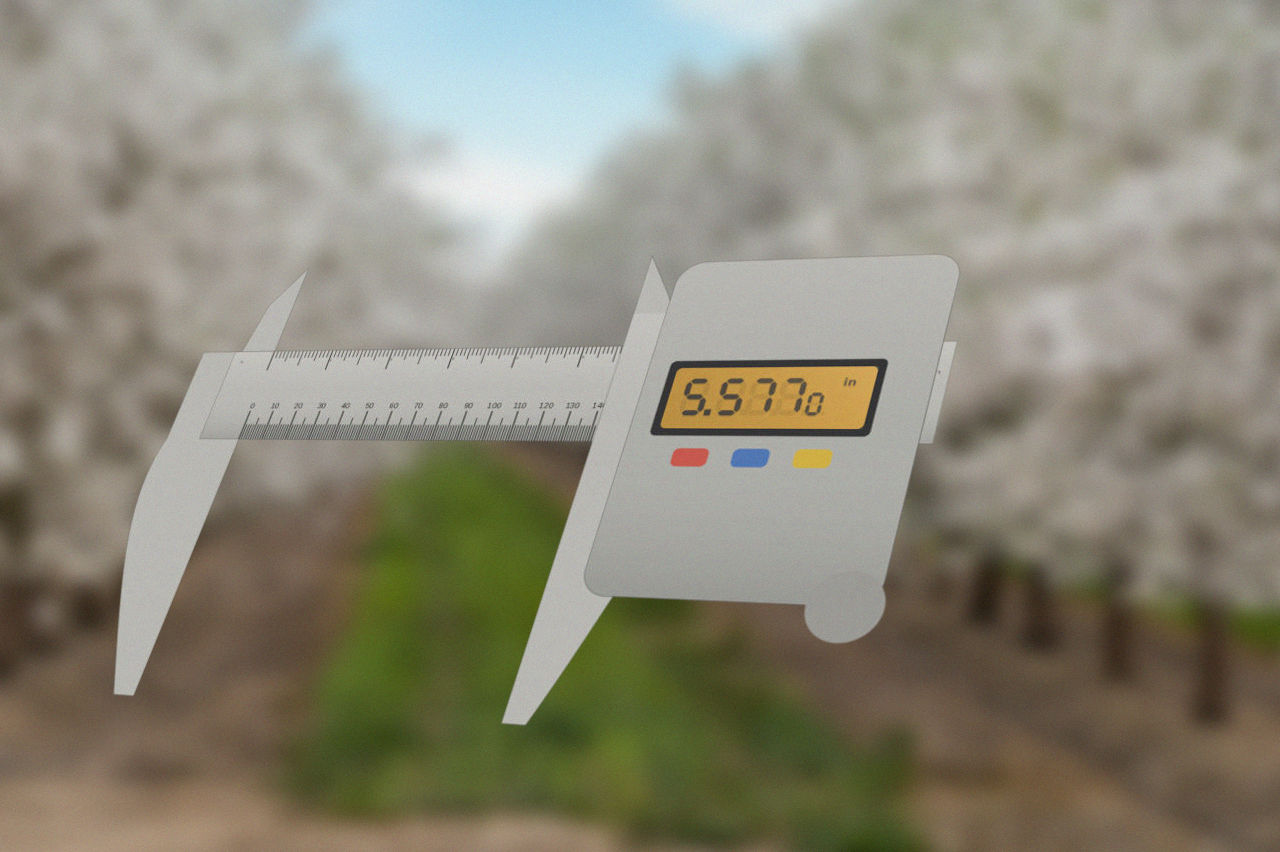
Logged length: 5.5770 in
